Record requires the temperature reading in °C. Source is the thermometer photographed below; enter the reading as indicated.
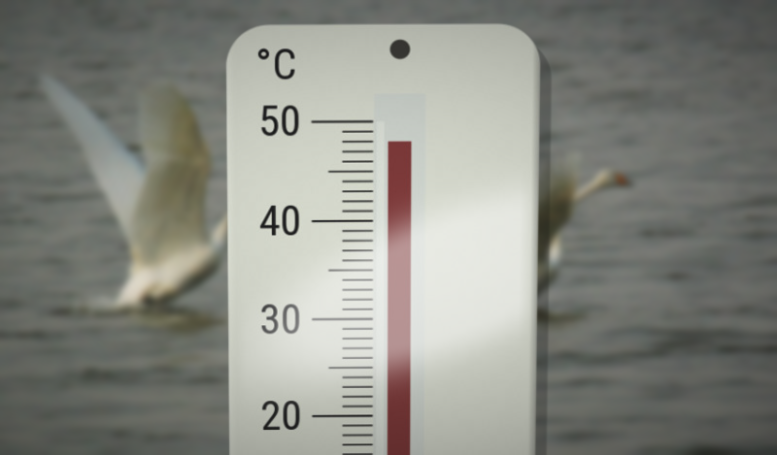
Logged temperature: 48 °C
